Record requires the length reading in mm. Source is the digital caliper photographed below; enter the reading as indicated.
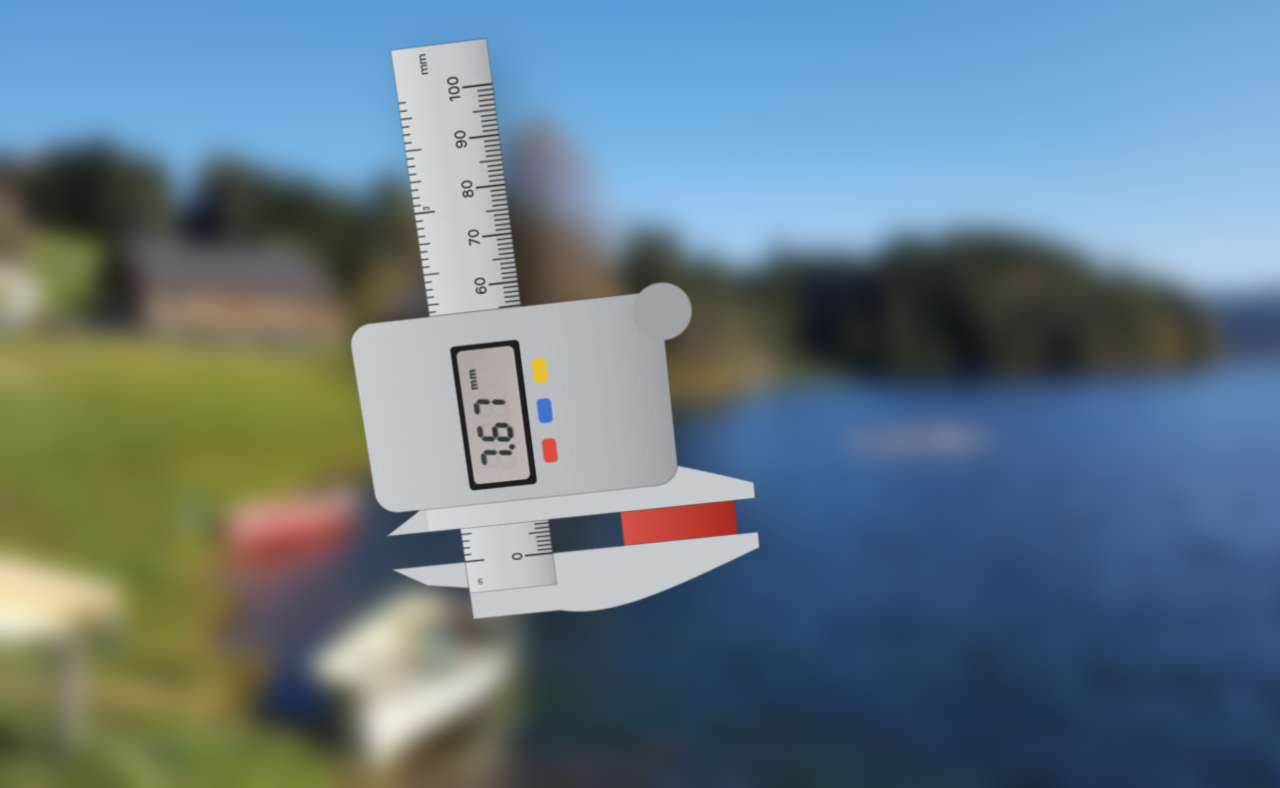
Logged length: 7.67 mm
